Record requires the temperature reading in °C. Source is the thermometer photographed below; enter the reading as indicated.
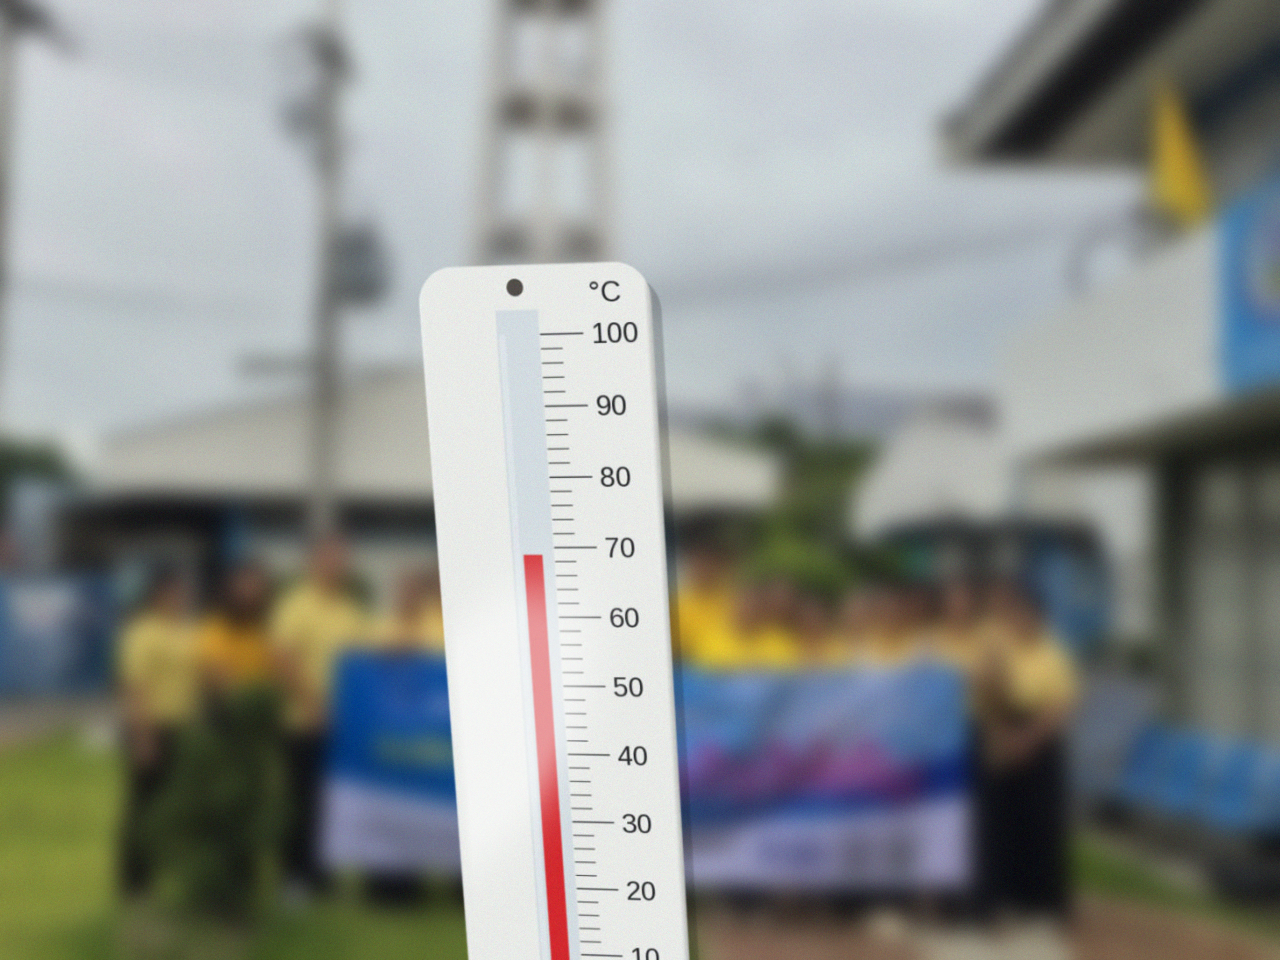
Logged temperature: 69 °C
